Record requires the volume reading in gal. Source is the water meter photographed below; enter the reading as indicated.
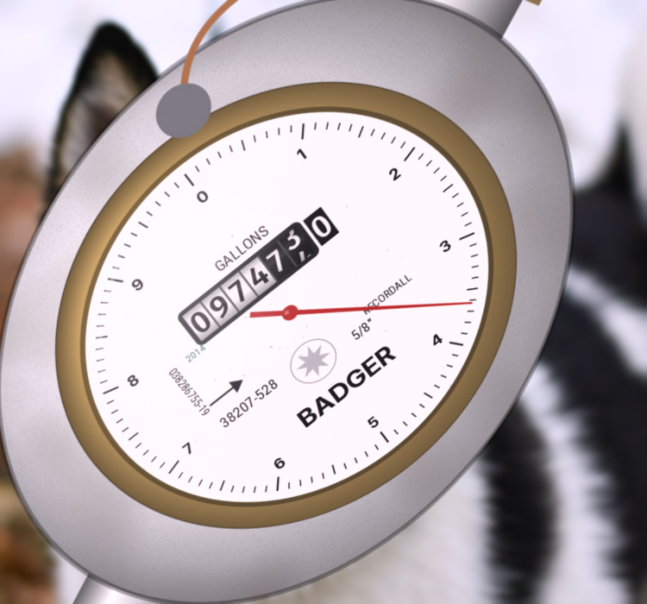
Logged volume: 974733.6 gal
